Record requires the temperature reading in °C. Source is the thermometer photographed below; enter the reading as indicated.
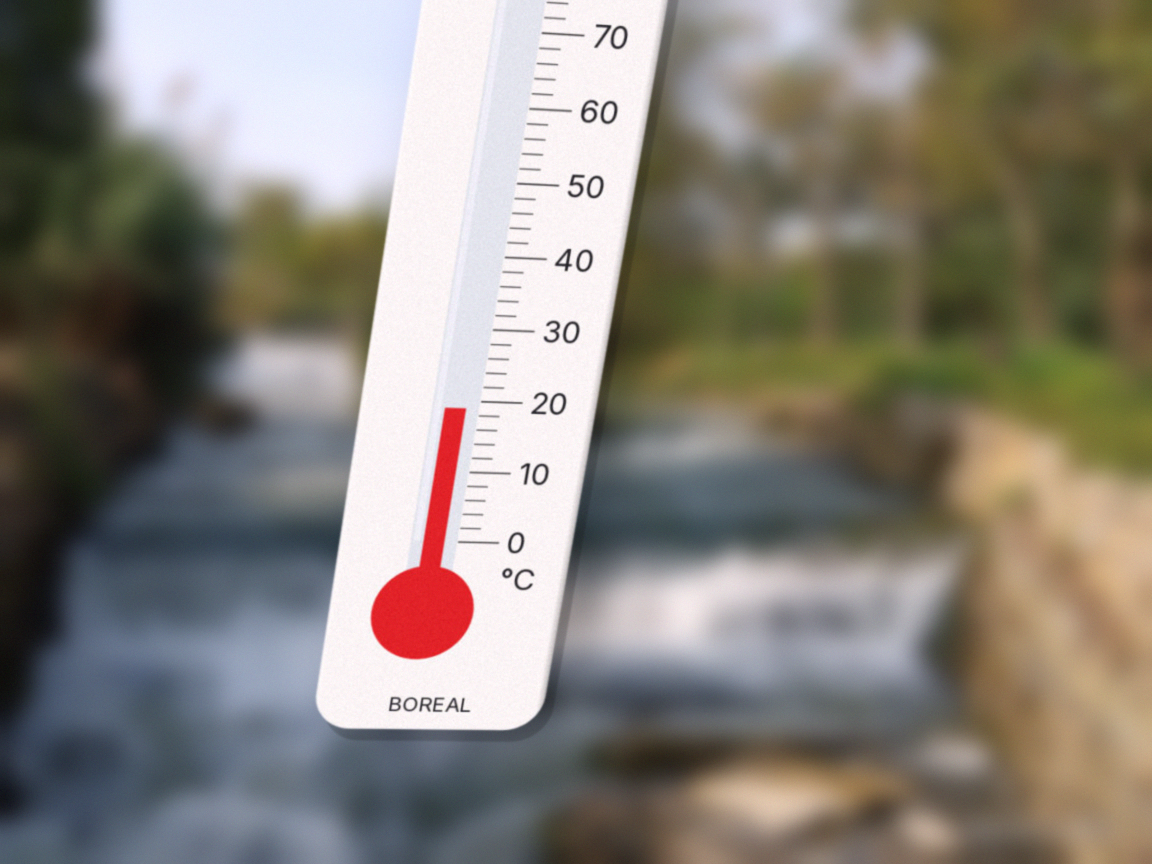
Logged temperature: 19 °C
